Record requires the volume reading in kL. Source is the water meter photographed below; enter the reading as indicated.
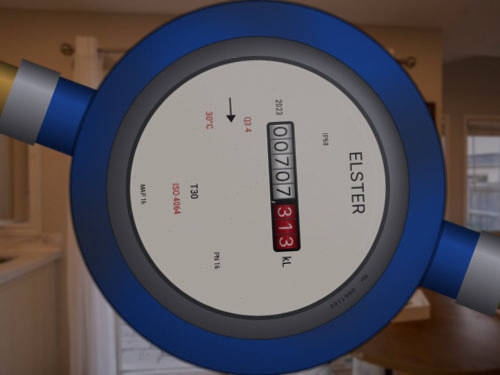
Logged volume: 707.313 kL
